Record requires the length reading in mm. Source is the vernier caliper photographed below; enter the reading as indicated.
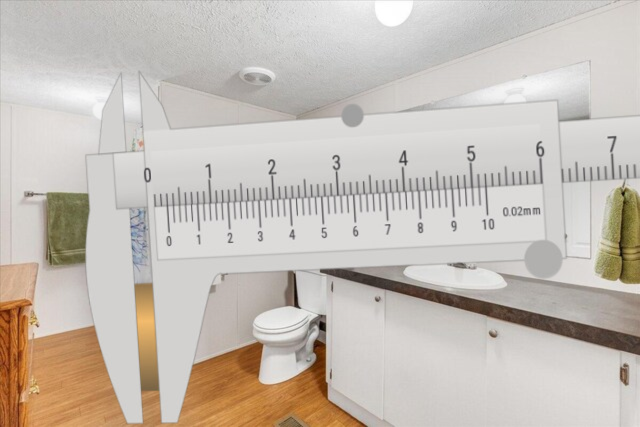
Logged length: 3.0 mm
